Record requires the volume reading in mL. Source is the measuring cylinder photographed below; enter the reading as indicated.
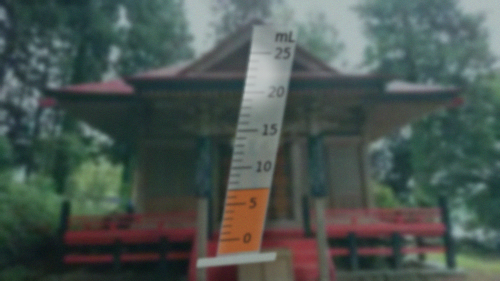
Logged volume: 7 mL
